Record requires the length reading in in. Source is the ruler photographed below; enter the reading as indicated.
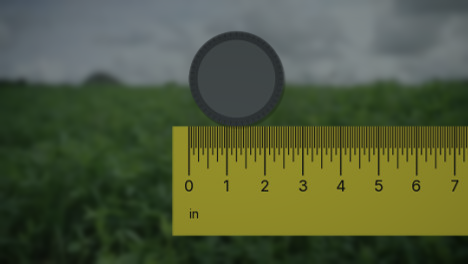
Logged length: 2.5 in
